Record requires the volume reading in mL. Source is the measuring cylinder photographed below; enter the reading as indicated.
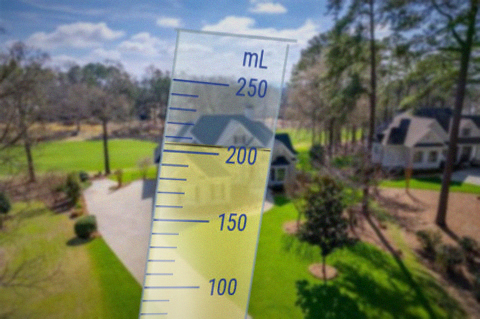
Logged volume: 205 mL
